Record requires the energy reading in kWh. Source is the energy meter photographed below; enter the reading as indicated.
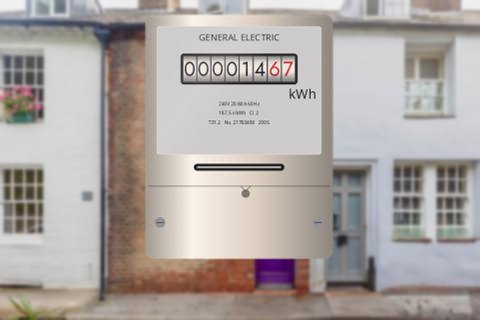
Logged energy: 14.67 kWh
